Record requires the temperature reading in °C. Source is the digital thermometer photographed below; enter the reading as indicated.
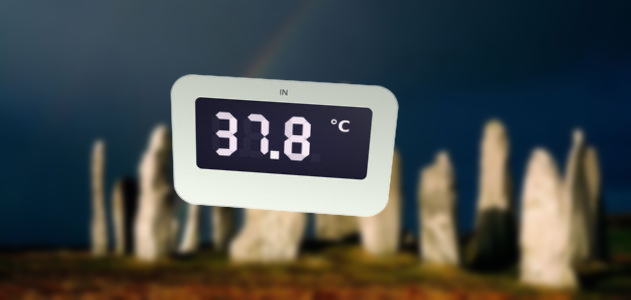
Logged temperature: 37.8 °C
